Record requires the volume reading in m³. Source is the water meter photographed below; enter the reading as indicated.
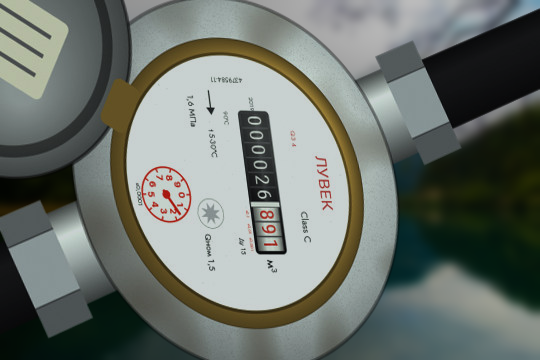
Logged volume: 26.8911 m³
